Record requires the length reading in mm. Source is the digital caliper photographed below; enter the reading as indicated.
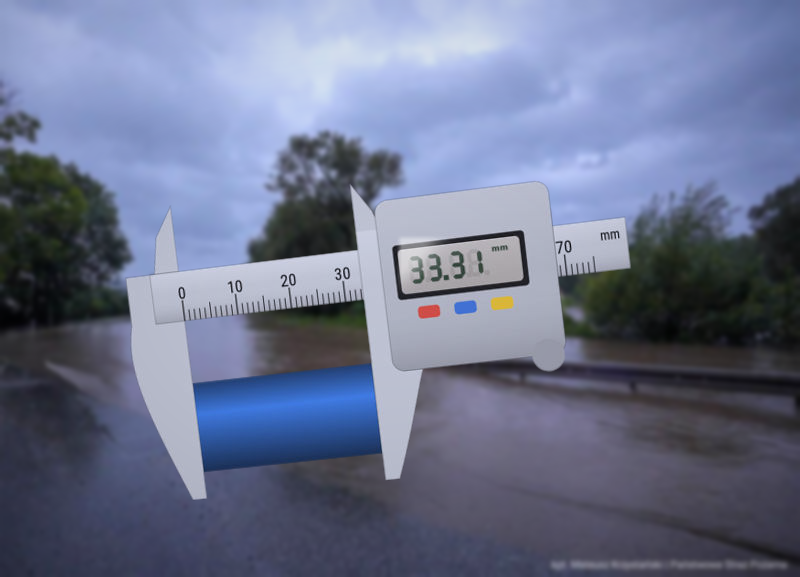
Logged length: 33.31 mm
